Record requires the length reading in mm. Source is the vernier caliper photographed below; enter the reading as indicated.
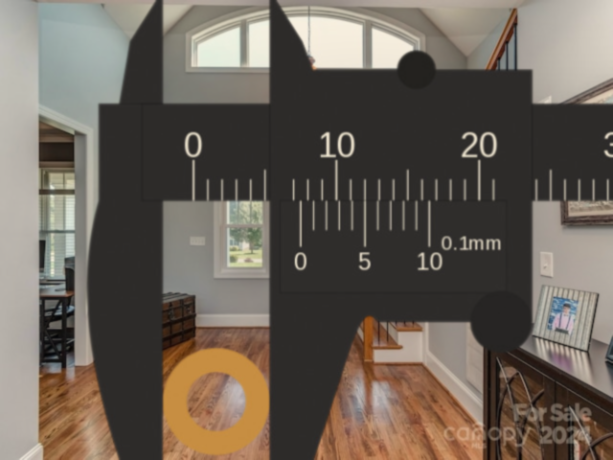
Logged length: 7.5 mm
